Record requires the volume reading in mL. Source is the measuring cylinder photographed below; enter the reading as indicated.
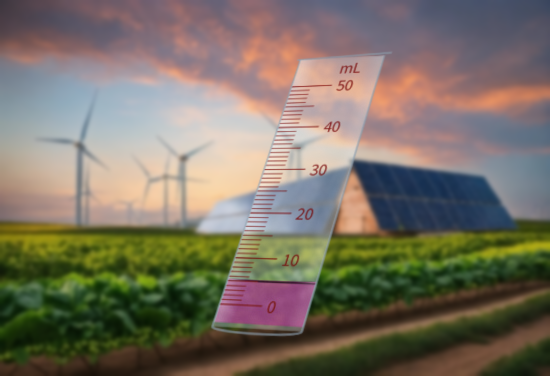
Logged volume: 5 mL
